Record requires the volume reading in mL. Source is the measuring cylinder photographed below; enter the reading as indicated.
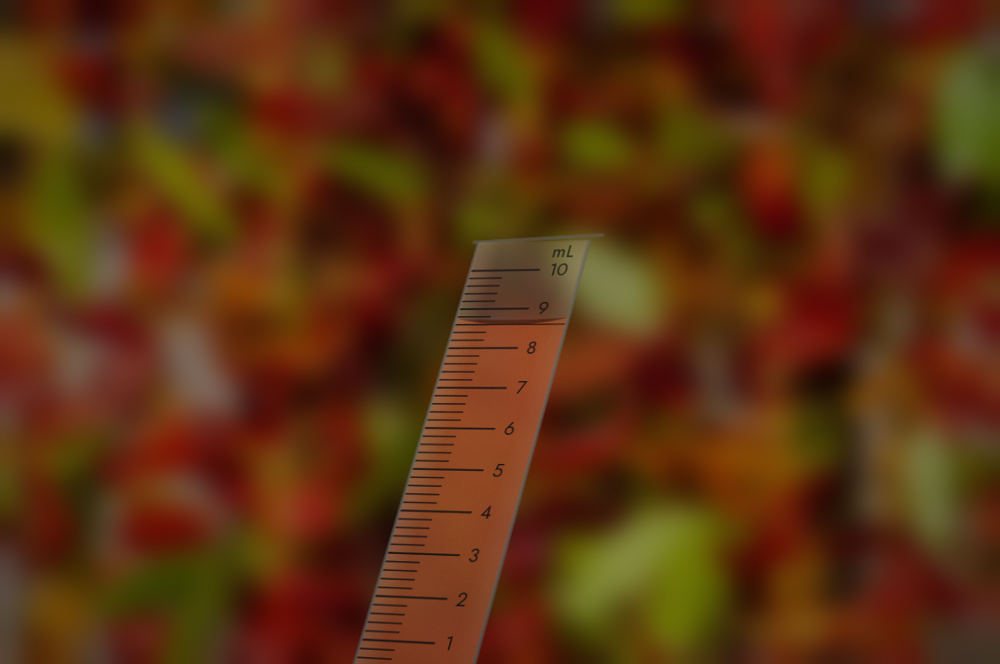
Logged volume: 8.6 mL
